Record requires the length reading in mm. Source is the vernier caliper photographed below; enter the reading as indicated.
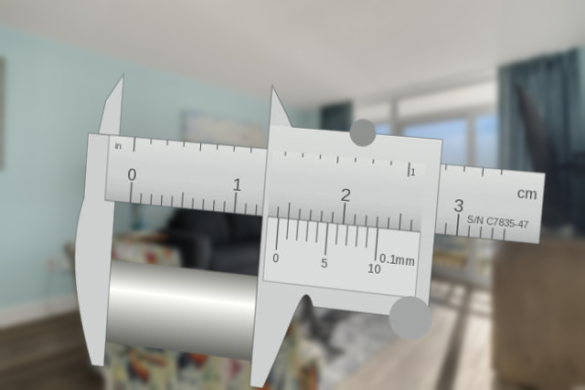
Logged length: 14.1 mm
